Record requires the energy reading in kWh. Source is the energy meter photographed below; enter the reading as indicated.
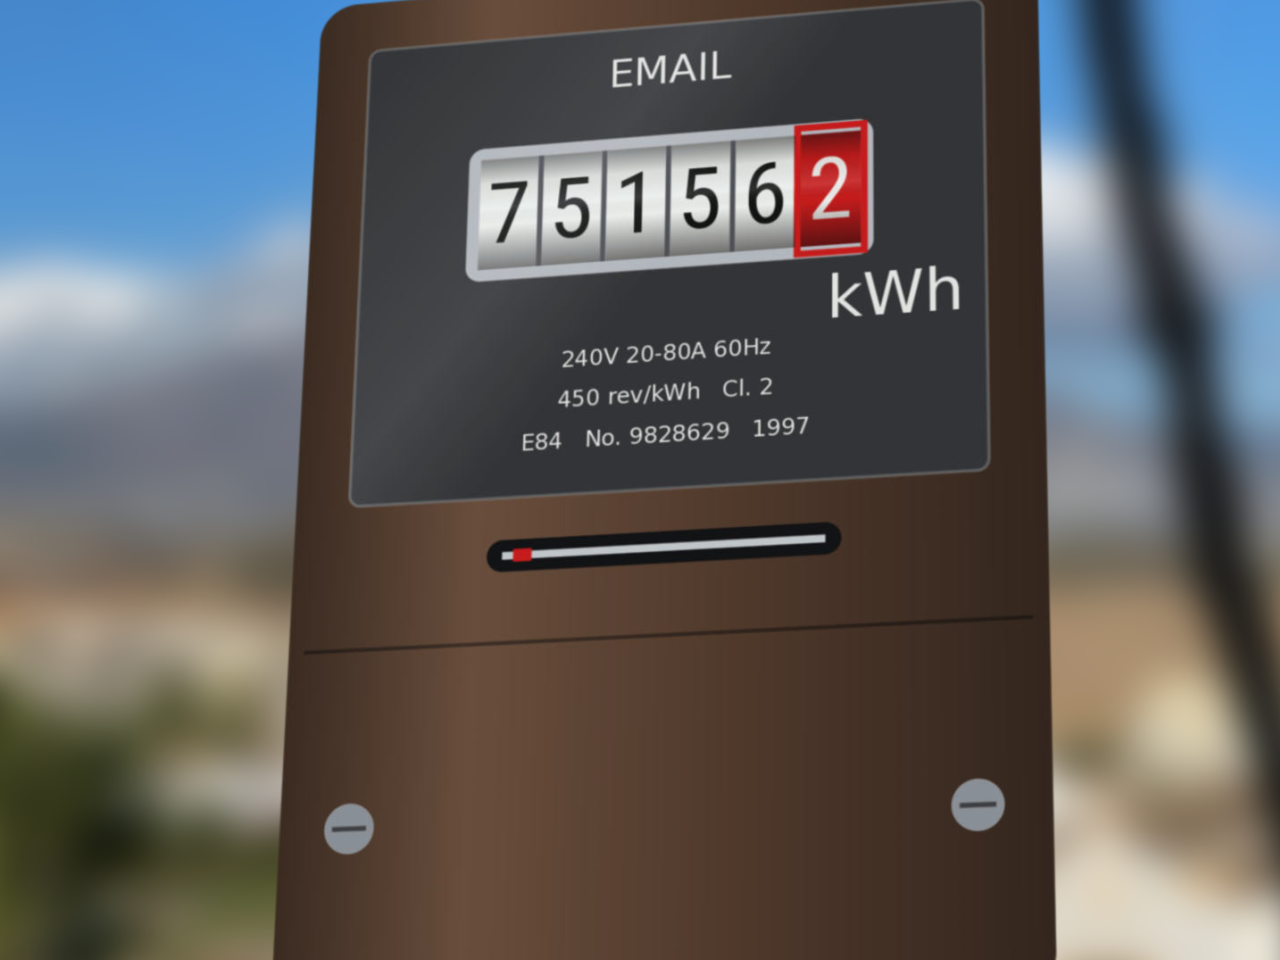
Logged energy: 75156.2 kWh
